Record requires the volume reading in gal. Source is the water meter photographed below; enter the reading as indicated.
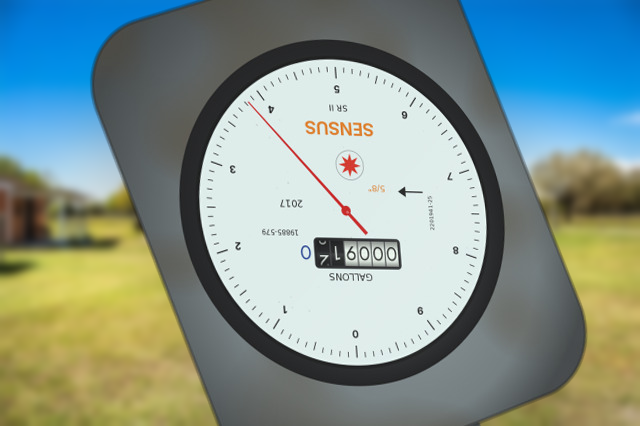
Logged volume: 9123.8 gal
